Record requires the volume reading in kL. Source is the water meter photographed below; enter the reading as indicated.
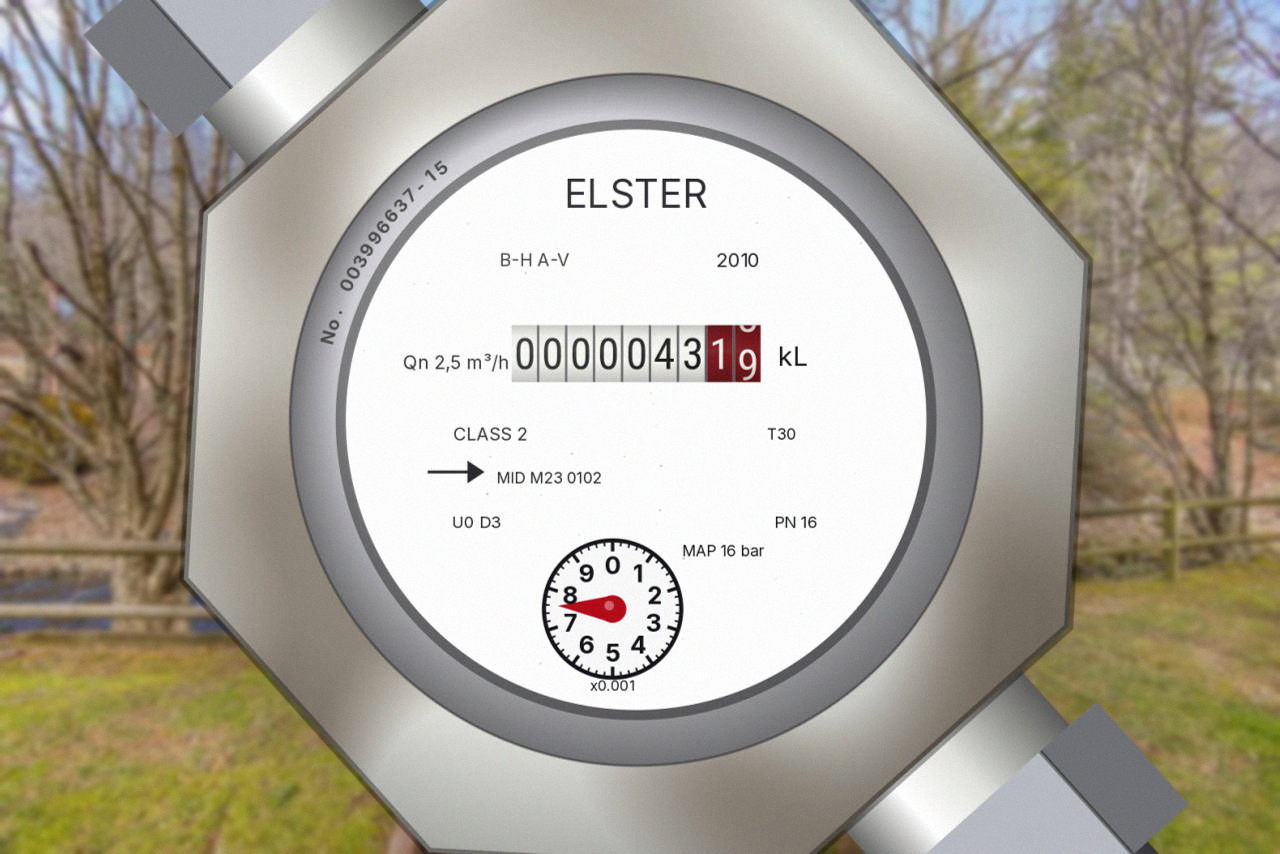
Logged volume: 43.187 kL
